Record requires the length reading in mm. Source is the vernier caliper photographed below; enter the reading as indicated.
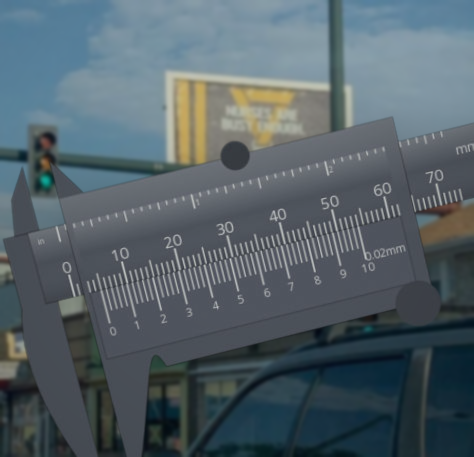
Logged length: 5.0 mm
